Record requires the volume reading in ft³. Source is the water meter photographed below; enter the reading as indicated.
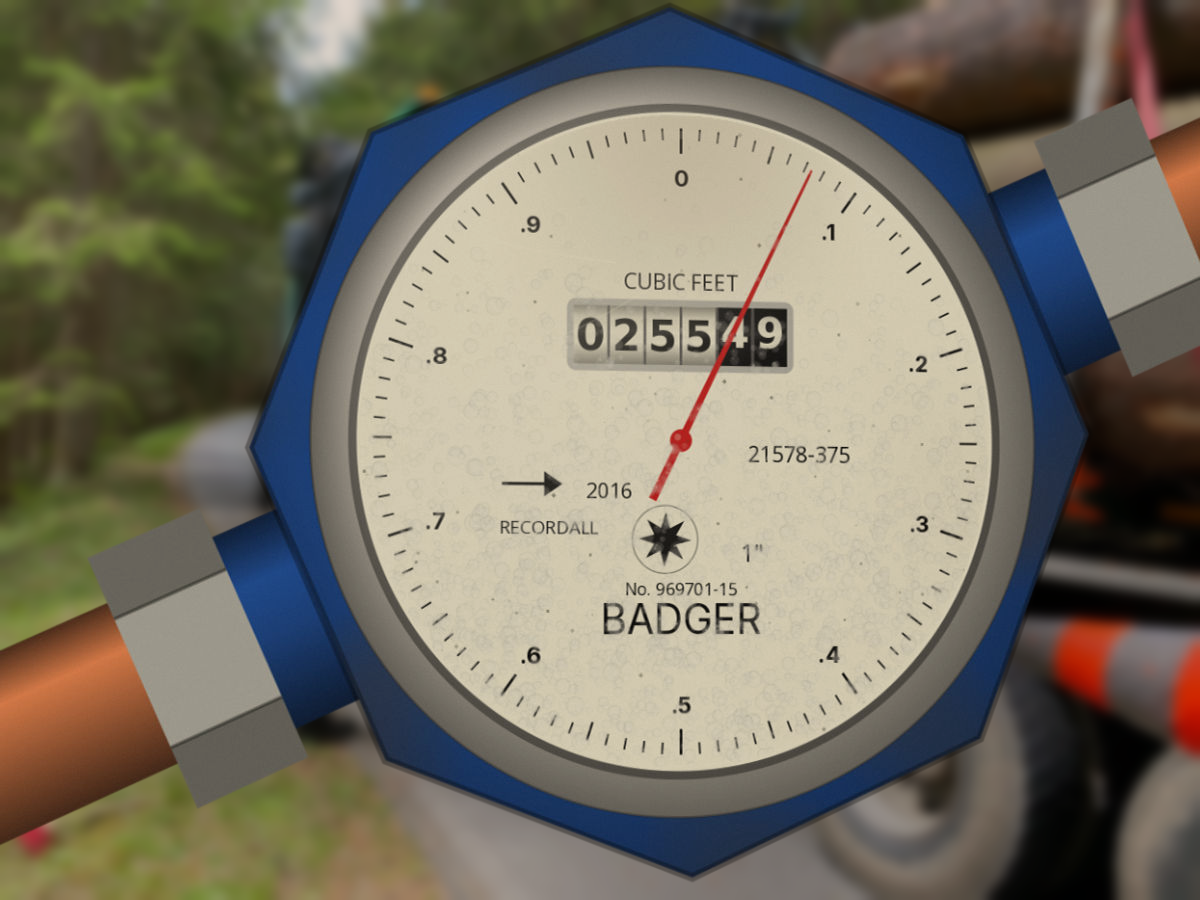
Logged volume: 25549.07 ft³
